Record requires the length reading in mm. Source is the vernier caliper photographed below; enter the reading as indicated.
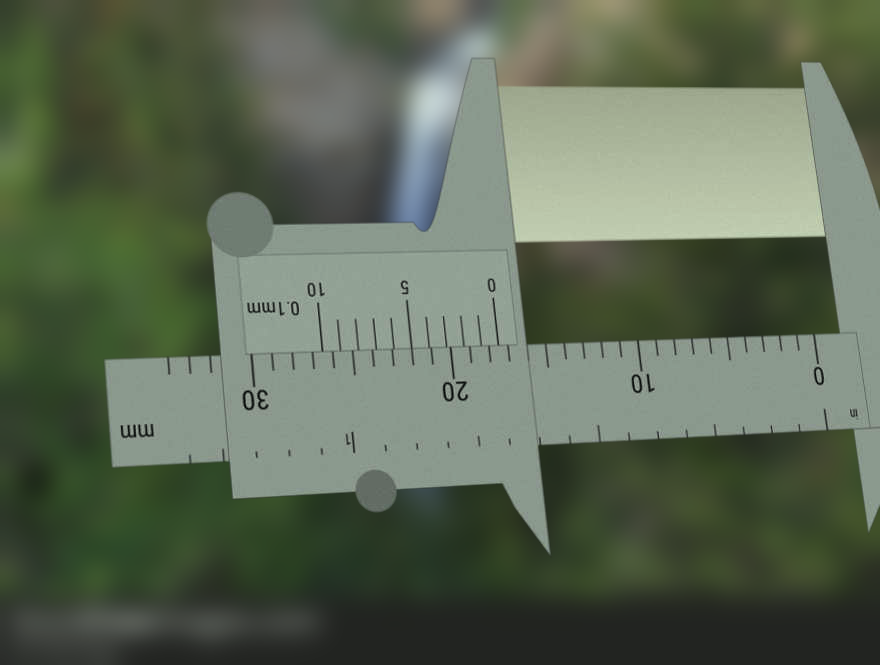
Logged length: 17.5 mm
